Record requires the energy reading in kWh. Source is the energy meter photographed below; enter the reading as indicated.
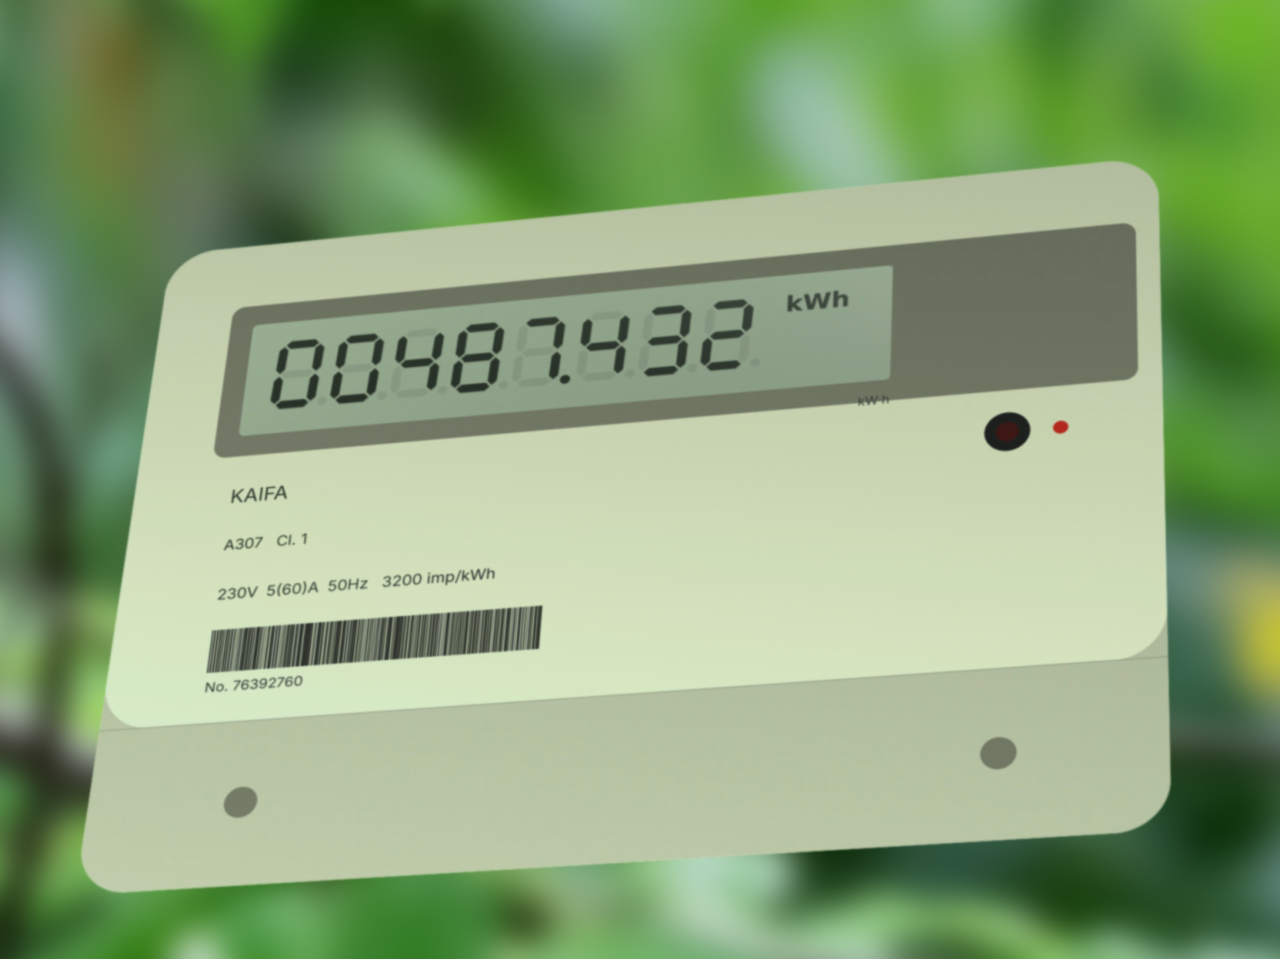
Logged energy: 487.432 kWh
